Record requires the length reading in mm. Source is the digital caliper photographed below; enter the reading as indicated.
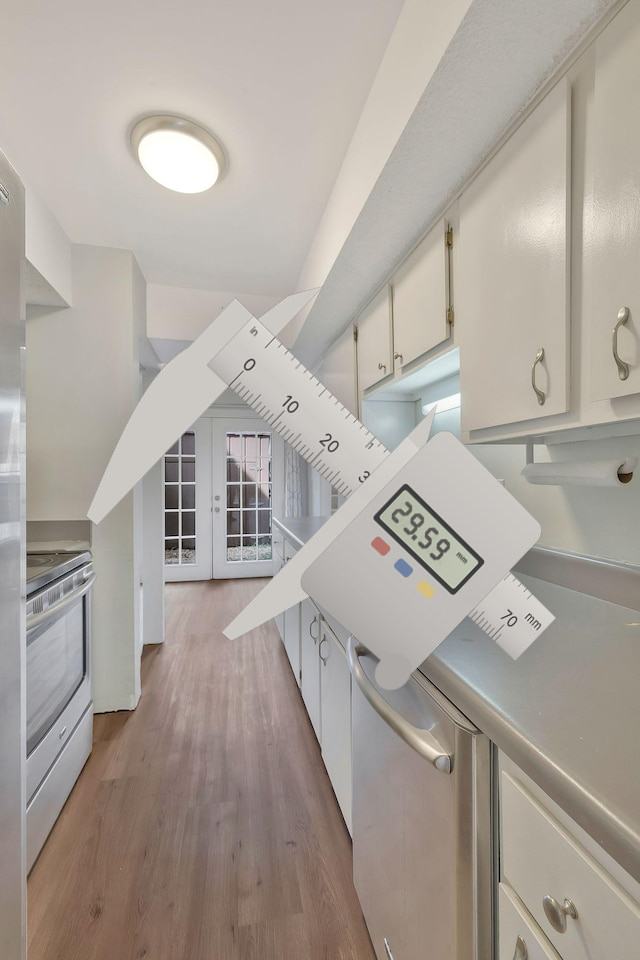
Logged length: 29.59 mm
